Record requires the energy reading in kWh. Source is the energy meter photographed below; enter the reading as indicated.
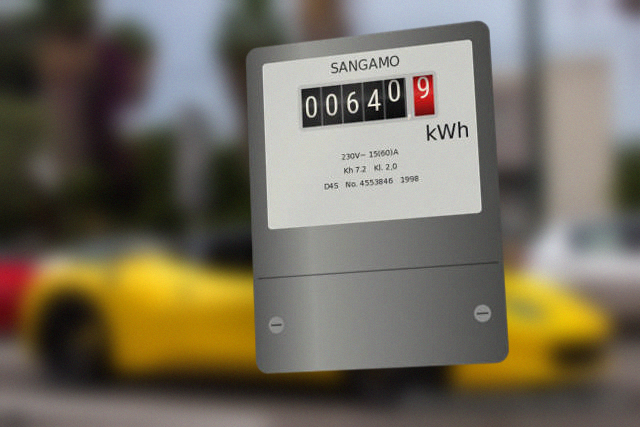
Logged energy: 640.9 kWh
